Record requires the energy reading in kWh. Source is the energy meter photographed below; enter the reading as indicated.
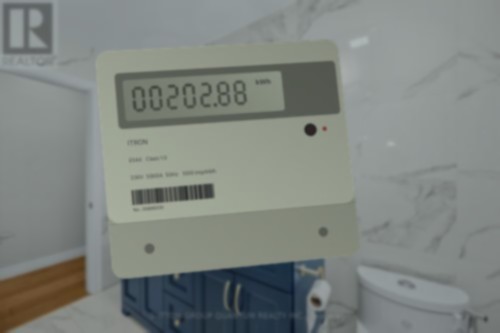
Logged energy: 202.88 kWh
